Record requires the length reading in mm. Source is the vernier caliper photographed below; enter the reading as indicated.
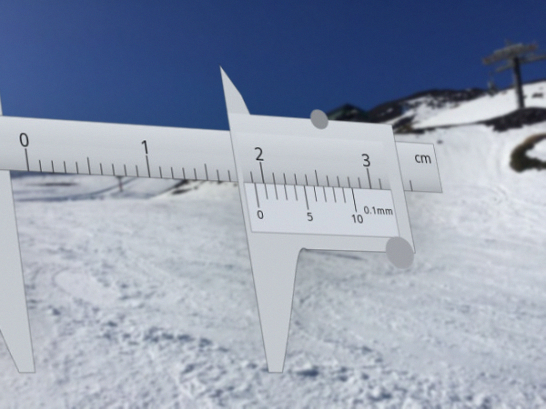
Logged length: 19.2 mm
